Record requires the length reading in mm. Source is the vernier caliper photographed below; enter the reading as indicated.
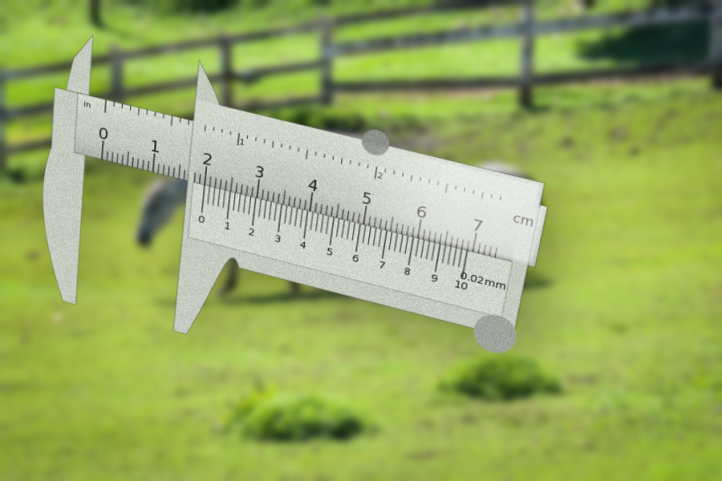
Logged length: 20.0 mm
